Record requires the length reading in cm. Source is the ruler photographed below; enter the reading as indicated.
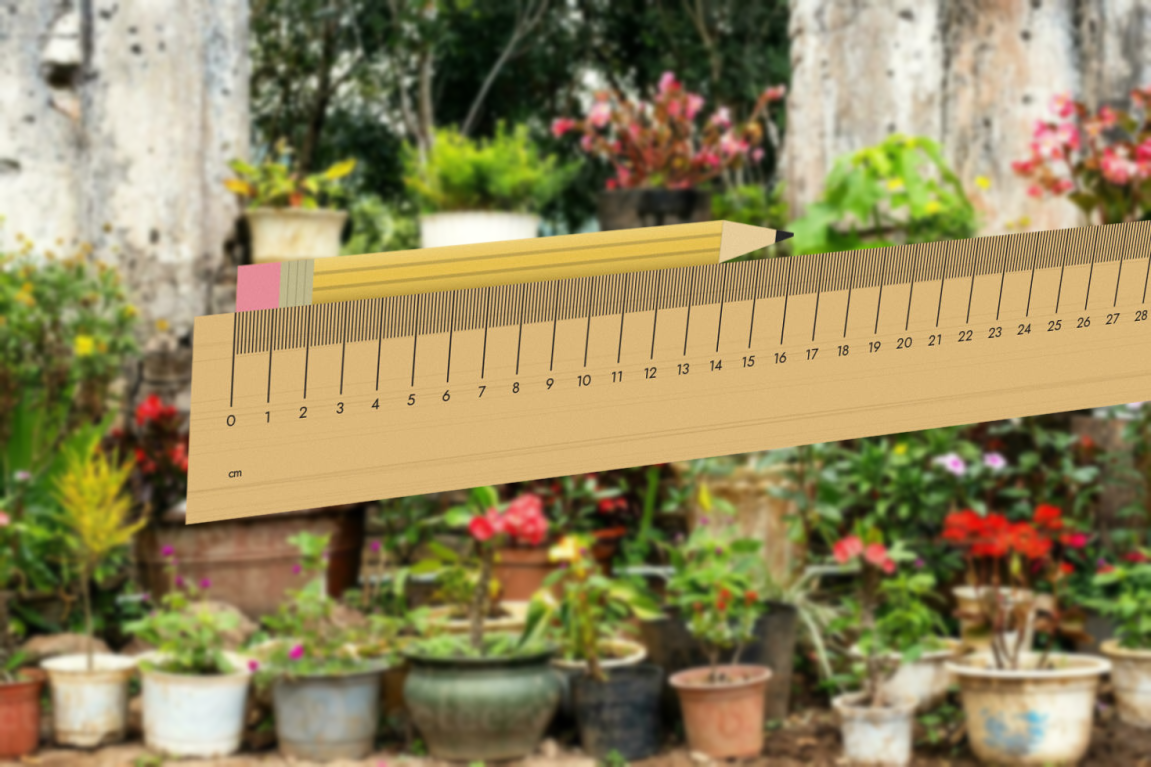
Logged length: 16 cm
